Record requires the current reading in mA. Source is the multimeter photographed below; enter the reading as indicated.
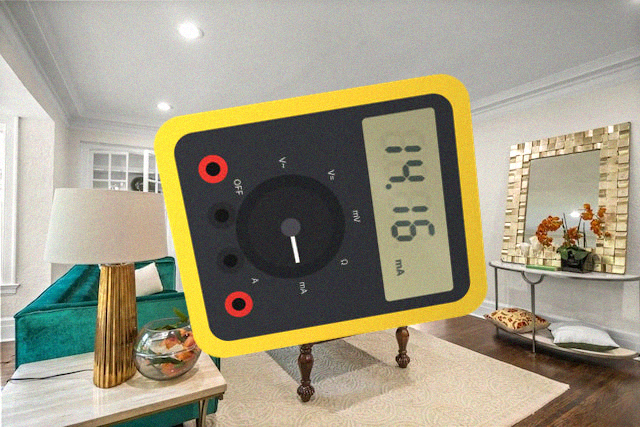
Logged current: 14.16 mA
